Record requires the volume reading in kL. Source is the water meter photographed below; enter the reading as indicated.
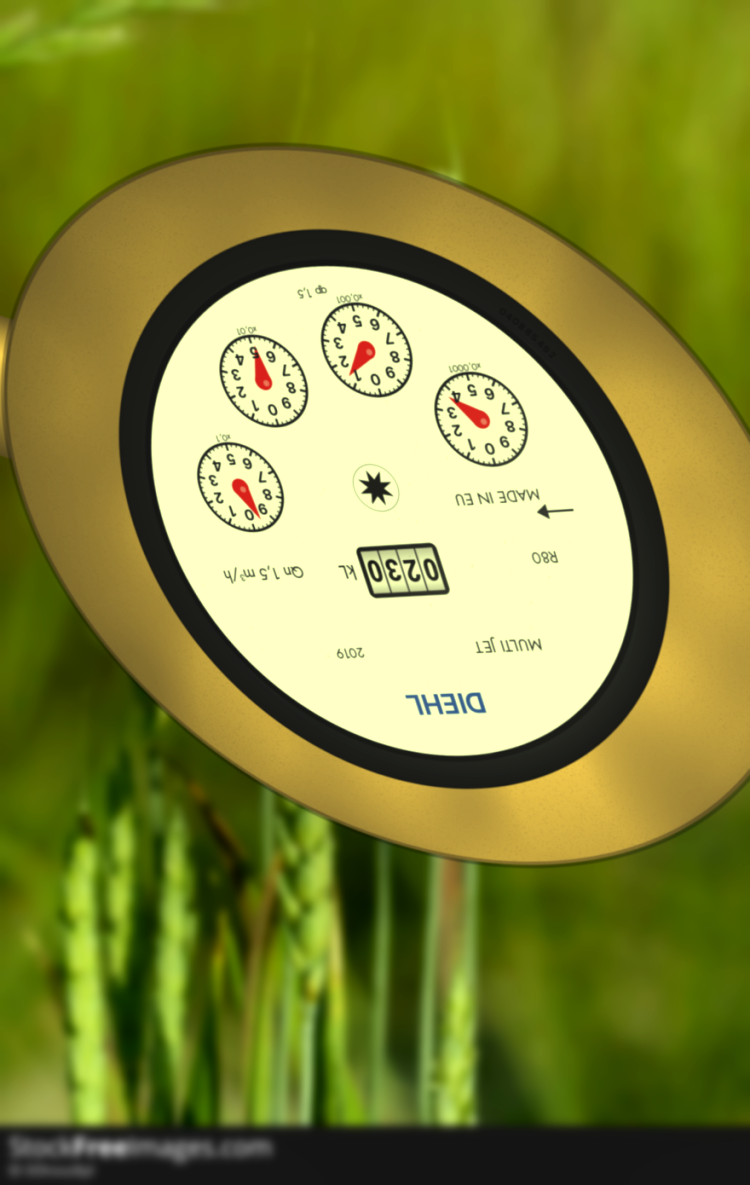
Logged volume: 229.9513 kL
